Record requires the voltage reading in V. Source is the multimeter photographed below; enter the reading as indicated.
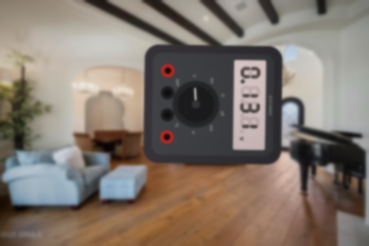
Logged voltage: 0.131 V
